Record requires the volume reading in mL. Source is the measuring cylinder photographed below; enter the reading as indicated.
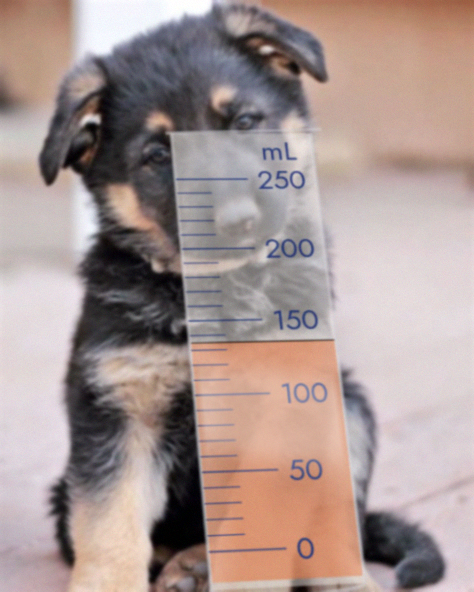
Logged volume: 135 mL
